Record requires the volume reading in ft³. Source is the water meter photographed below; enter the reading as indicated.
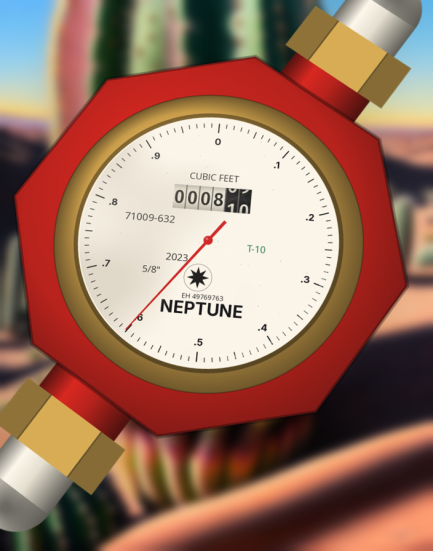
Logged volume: 809.60 ft³
